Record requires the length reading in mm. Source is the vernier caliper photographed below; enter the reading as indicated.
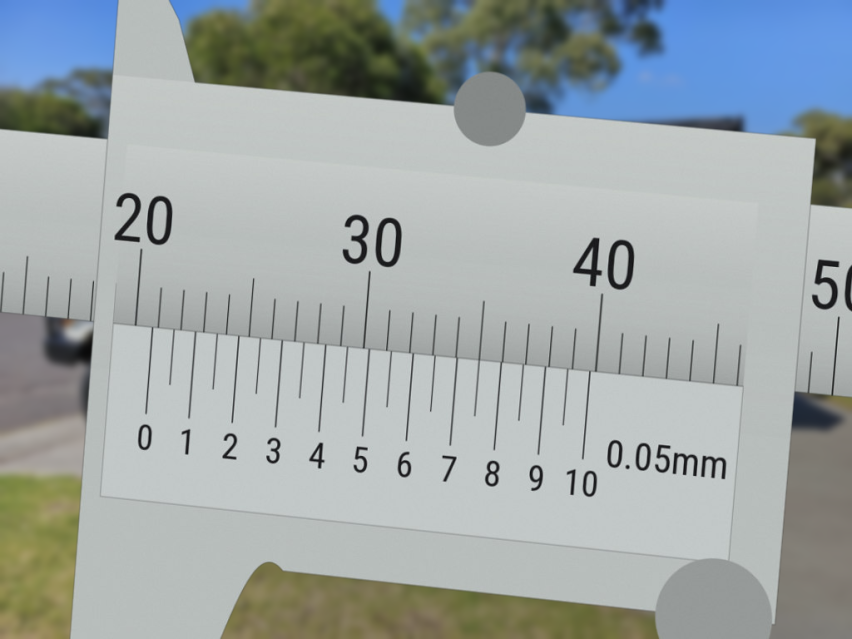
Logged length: 20.75 mm
